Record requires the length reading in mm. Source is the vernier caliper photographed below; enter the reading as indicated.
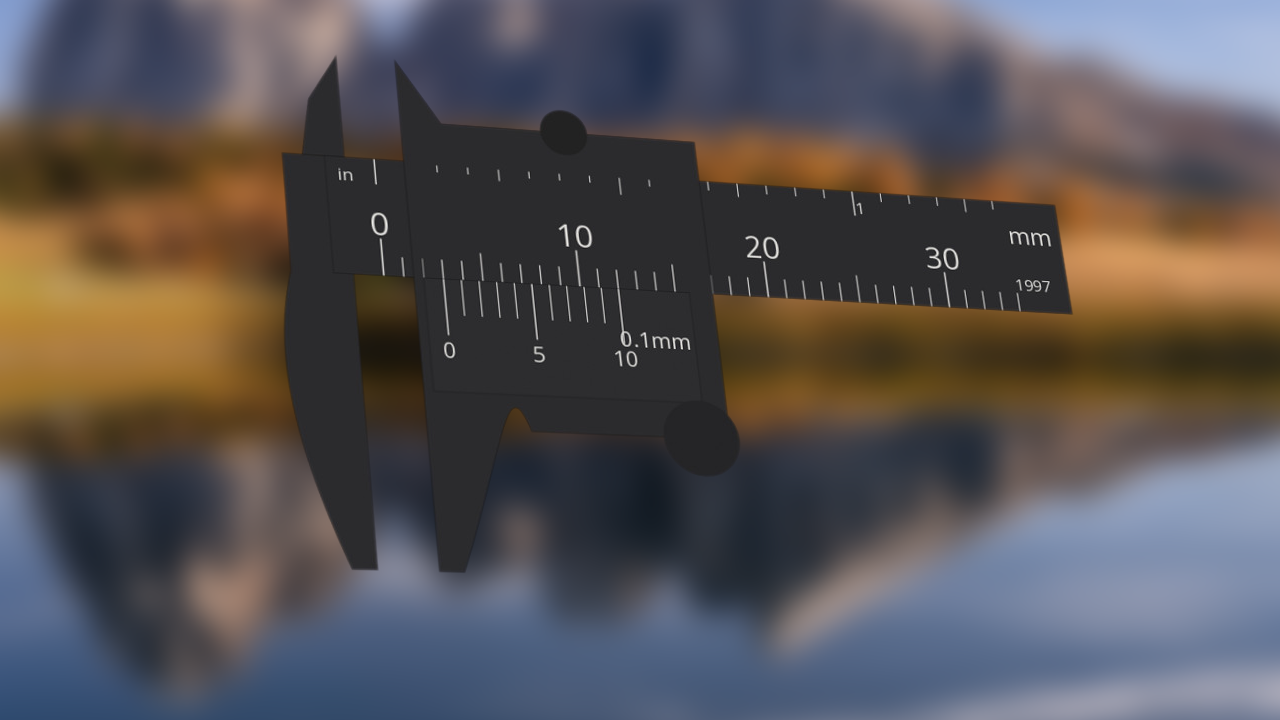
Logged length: 3.0 mm
